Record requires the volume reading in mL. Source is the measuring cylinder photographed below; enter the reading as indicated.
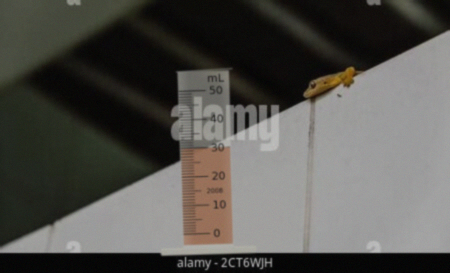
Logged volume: 30 mL
